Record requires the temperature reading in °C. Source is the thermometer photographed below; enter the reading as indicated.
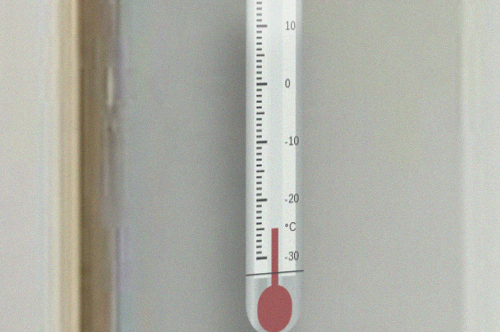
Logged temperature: -25 °C
